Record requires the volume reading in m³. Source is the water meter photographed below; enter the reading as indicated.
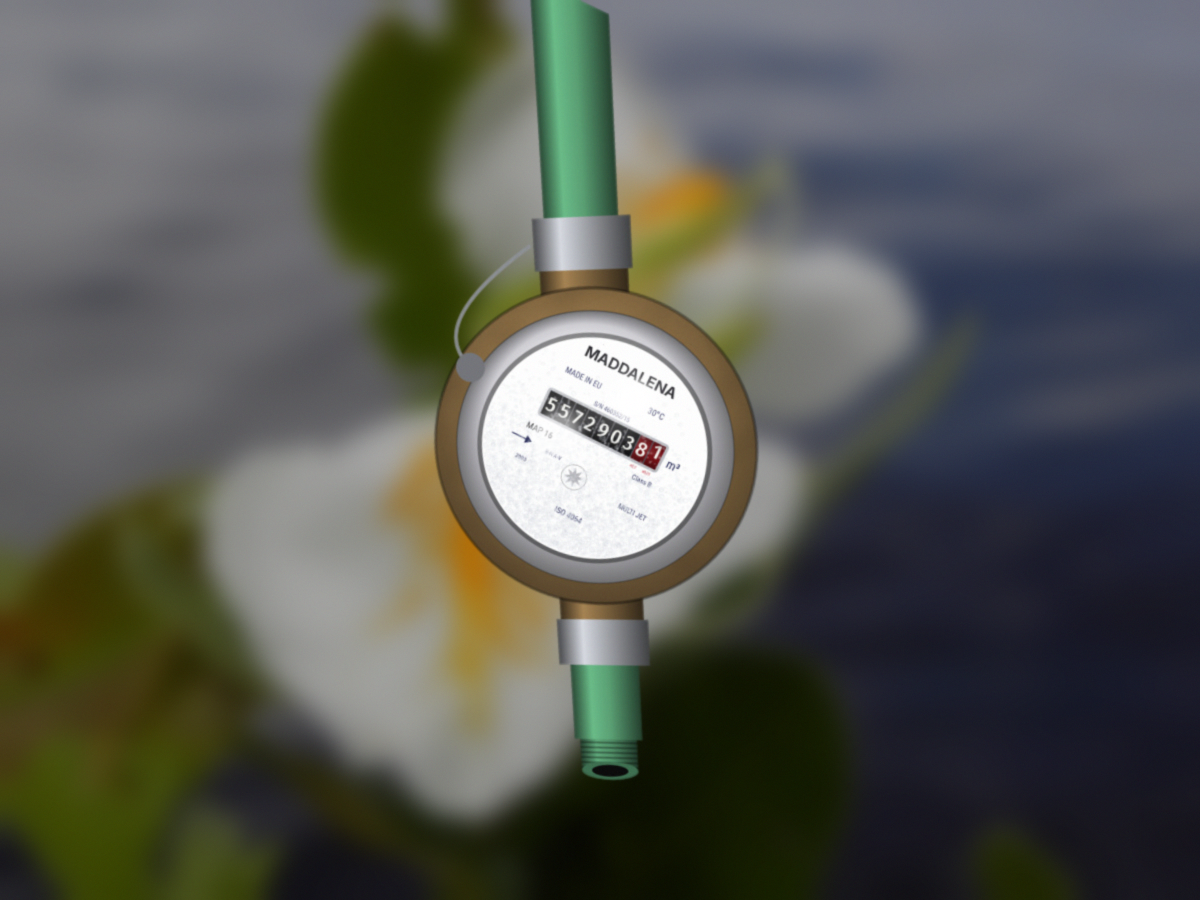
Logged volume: 5572903.81 m³
